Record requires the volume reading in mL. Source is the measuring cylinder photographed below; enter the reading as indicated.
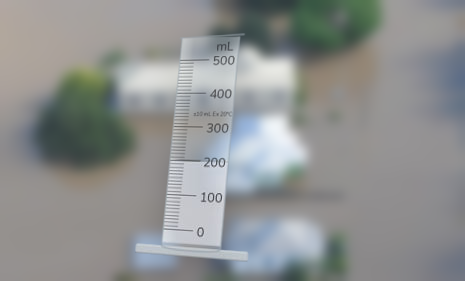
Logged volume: 200 mL
